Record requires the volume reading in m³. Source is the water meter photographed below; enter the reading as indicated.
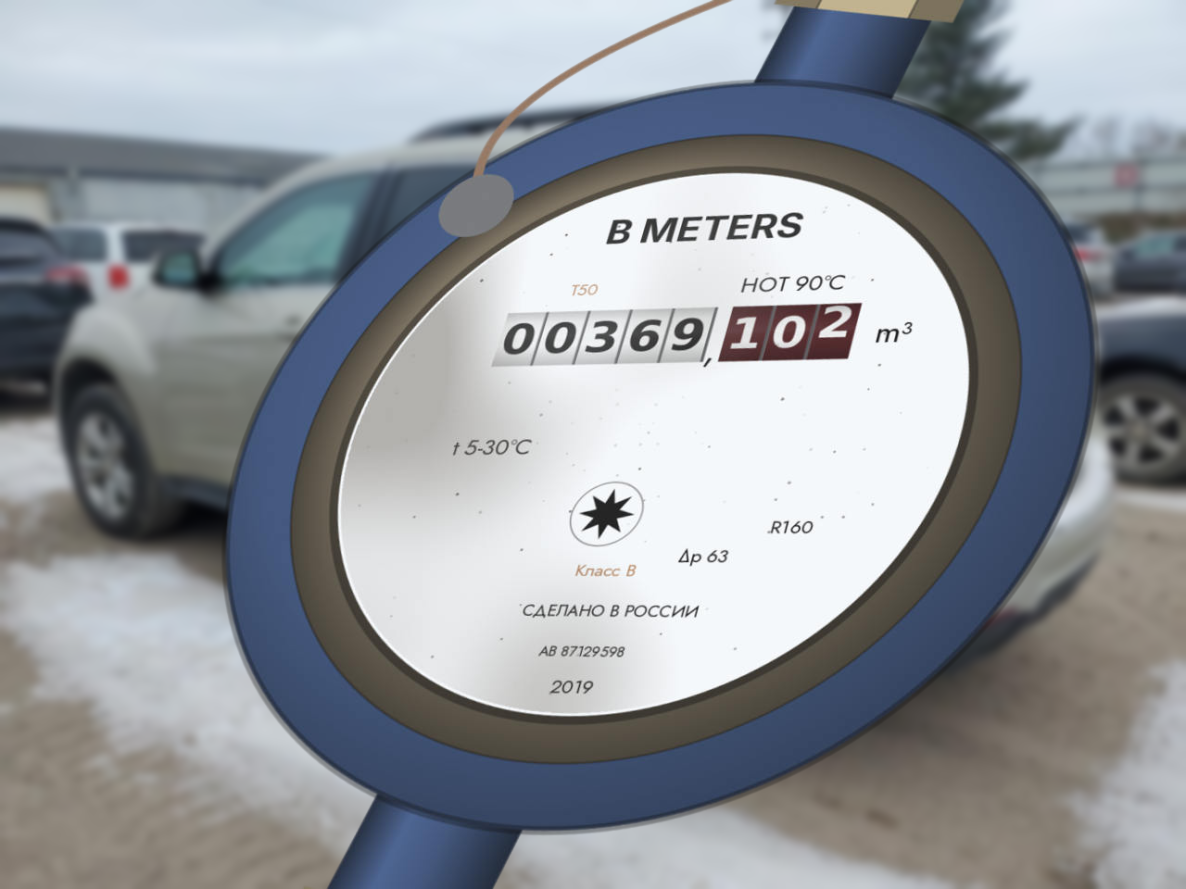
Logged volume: 369.102 m³
